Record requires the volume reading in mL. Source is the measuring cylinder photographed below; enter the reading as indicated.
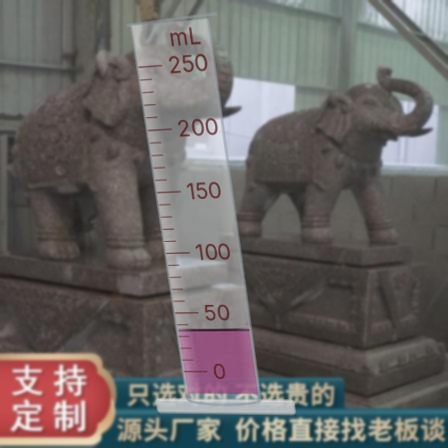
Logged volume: 35 mL
